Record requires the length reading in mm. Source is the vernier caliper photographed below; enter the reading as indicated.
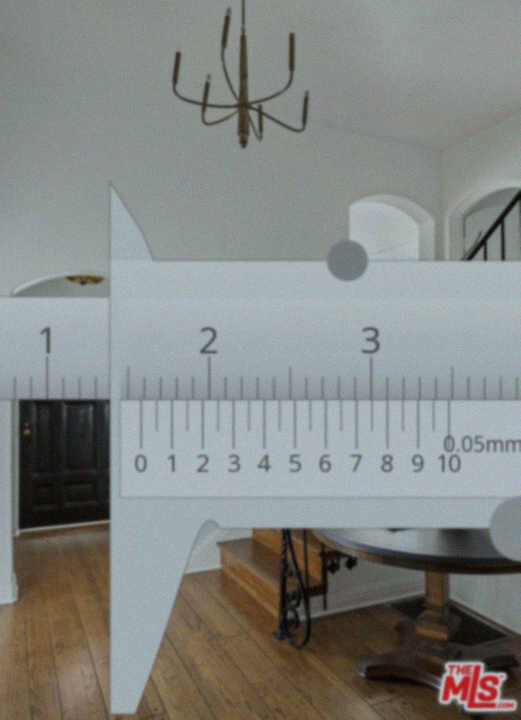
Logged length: 15.8 mm
